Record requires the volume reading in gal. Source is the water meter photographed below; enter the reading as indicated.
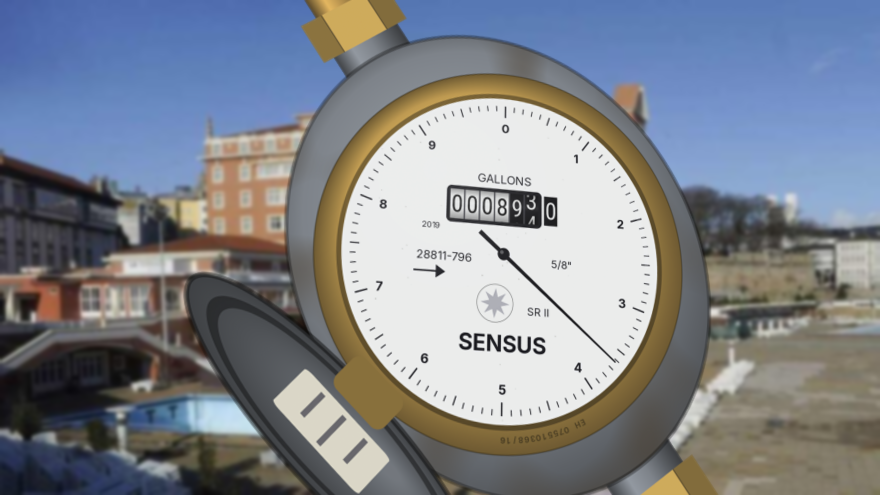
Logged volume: 8933.6 gal
